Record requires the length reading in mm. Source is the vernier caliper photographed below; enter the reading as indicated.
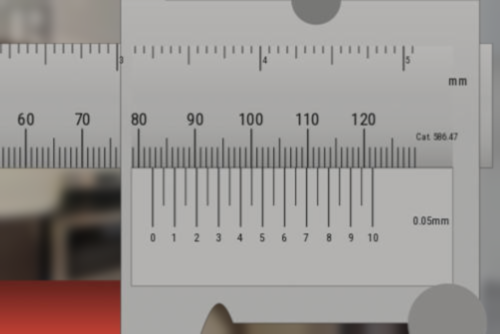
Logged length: 82.5 mm
